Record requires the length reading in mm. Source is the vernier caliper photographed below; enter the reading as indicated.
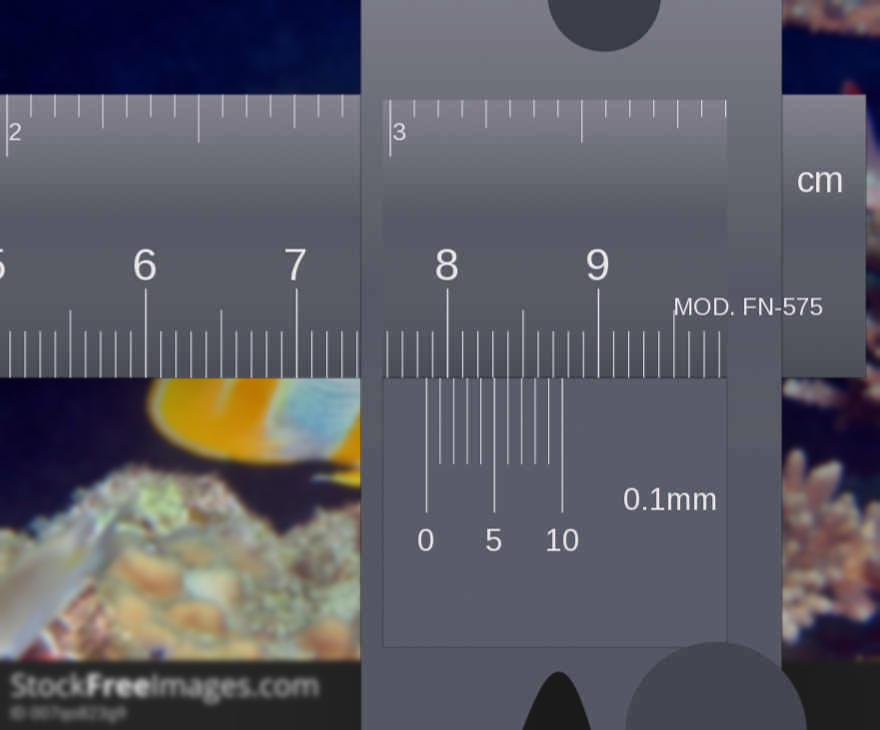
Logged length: 78.6 mm
